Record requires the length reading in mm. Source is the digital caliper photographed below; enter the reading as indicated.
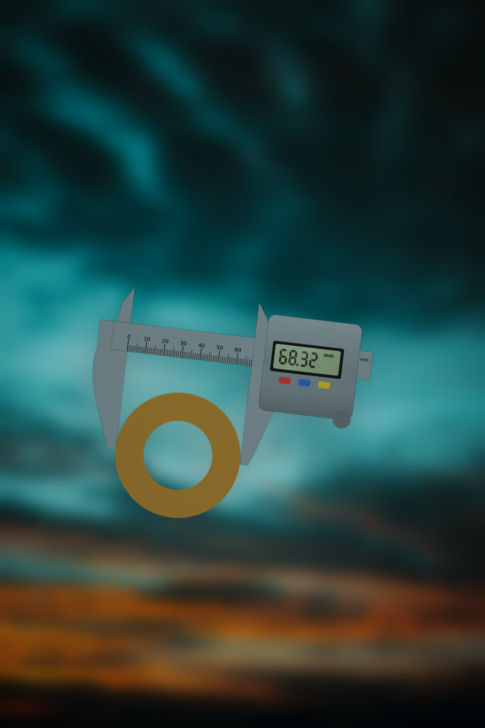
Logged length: 68.32 mm
